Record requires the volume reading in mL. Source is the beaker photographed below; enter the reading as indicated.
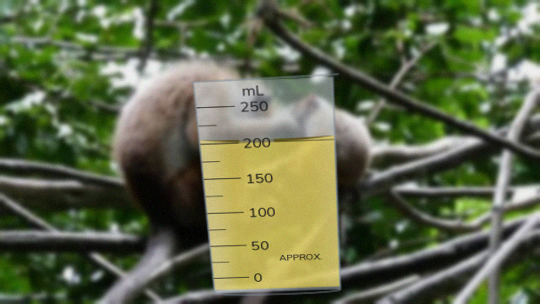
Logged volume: 200 mL
